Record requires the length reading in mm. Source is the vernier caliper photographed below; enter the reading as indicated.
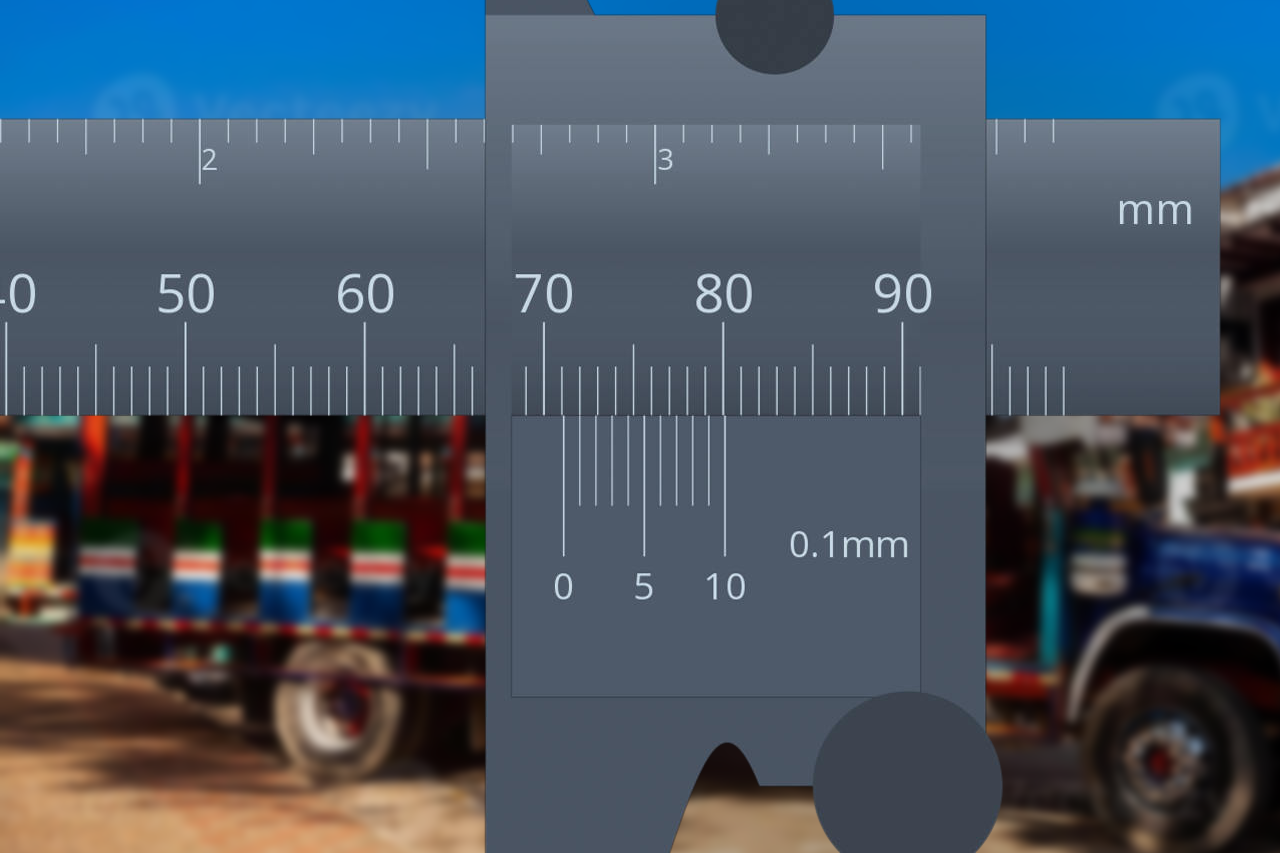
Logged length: 71.1 mm
